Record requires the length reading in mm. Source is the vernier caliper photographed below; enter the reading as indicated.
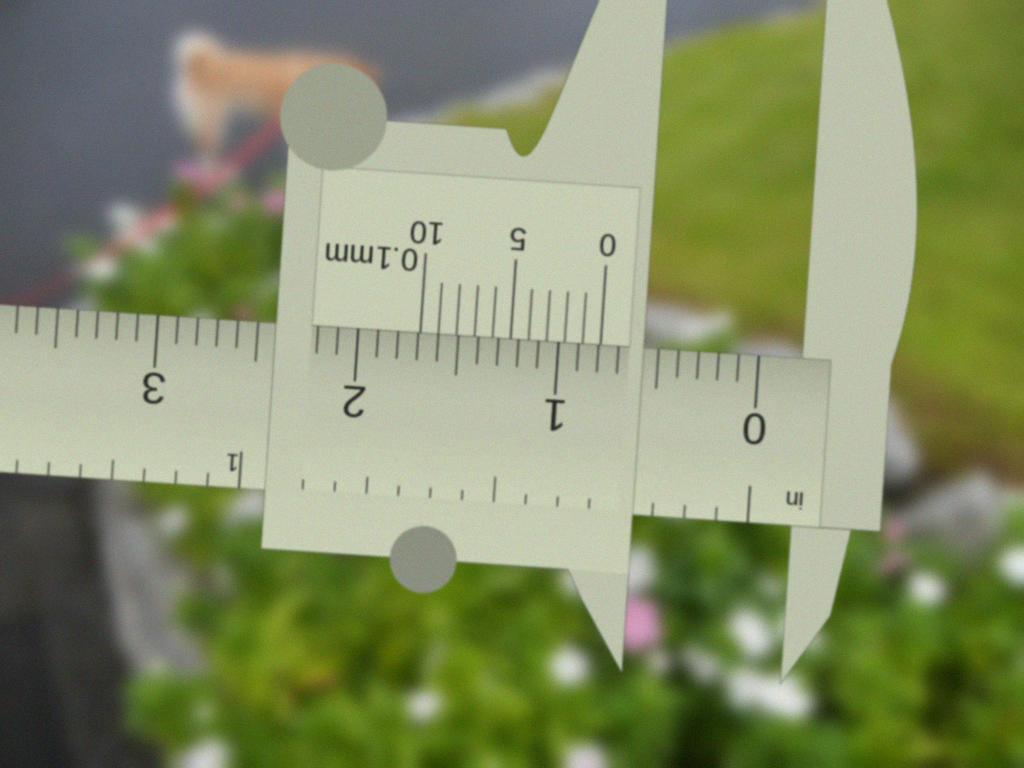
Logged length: 7.9 mm
